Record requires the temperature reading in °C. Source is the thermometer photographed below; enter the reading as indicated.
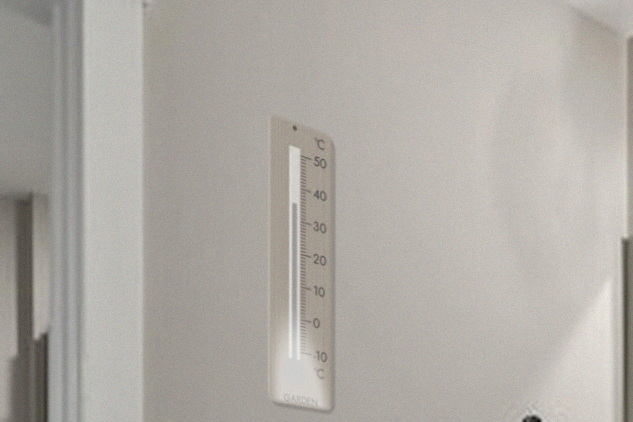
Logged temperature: 35 °C
